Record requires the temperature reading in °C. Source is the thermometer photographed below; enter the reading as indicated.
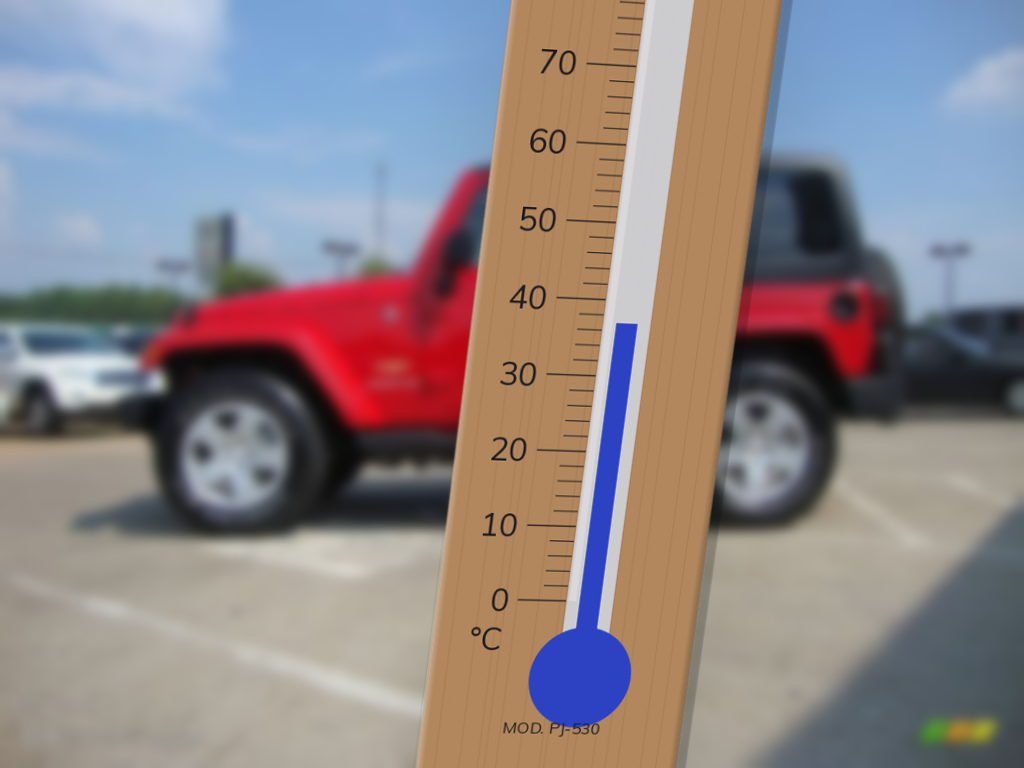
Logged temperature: 37 °C
